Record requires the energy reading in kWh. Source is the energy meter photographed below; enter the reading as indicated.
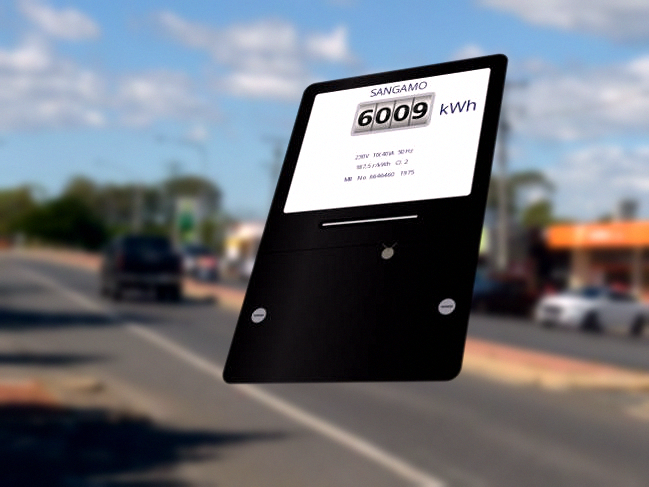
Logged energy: 6009 kWh
